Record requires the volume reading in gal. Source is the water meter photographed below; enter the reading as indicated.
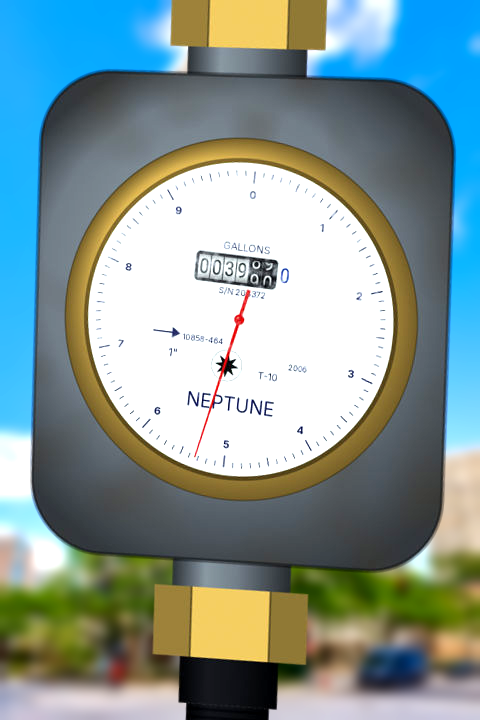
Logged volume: 39895.3 gal
